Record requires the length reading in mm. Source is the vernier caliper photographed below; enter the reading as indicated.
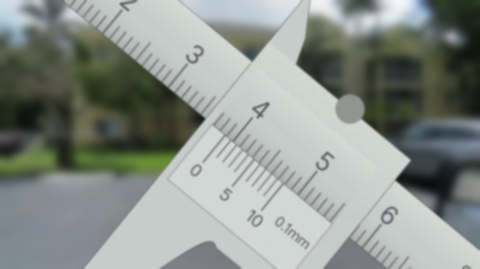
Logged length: 38.8 mm
